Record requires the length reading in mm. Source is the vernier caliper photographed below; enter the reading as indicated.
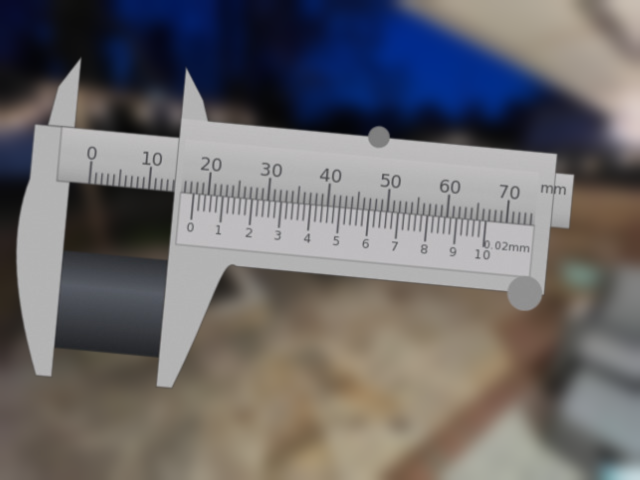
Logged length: 17.5 mm
